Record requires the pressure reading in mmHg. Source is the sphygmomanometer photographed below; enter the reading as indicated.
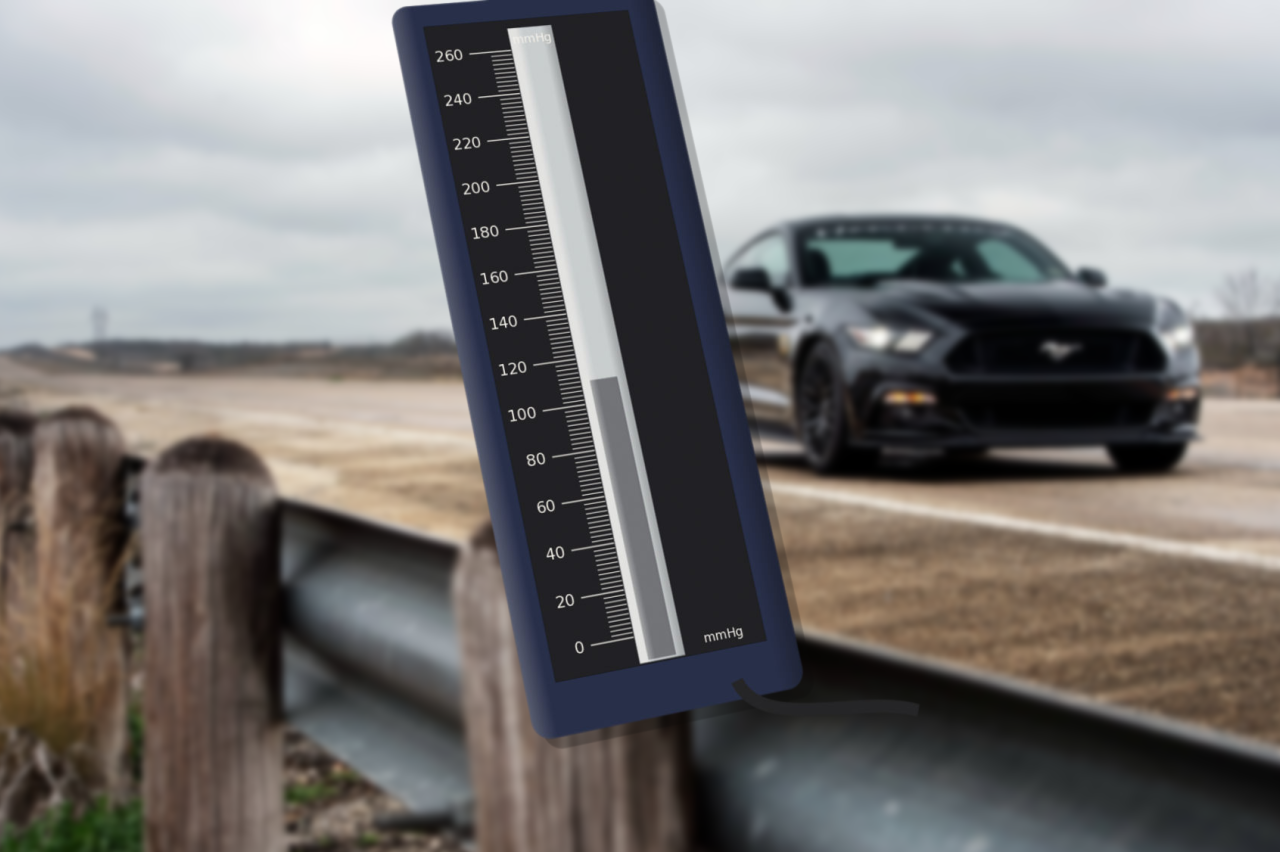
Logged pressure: 110 mmHg
